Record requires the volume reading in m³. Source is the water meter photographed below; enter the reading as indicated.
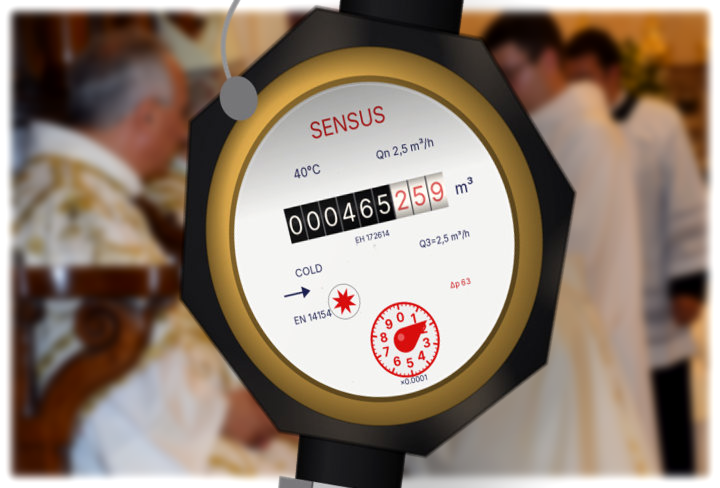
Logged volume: 465.2591 m³
